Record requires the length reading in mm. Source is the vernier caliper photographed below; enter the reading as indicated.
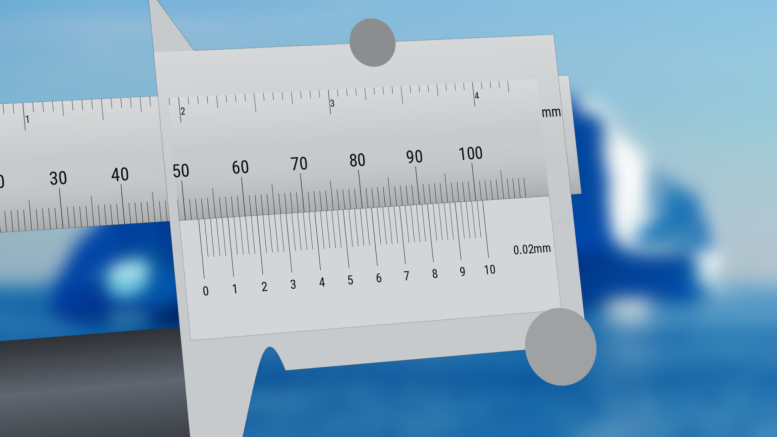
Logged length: 52.2 mm
